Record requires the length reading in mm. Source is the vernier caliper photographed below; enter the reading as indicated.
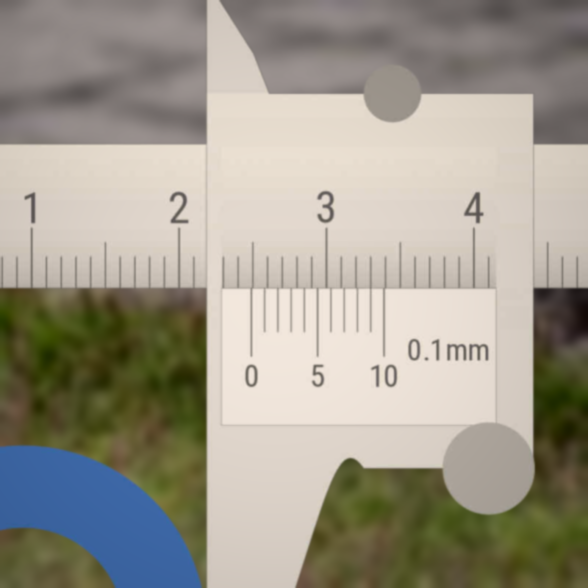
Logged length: 24.9 mm
